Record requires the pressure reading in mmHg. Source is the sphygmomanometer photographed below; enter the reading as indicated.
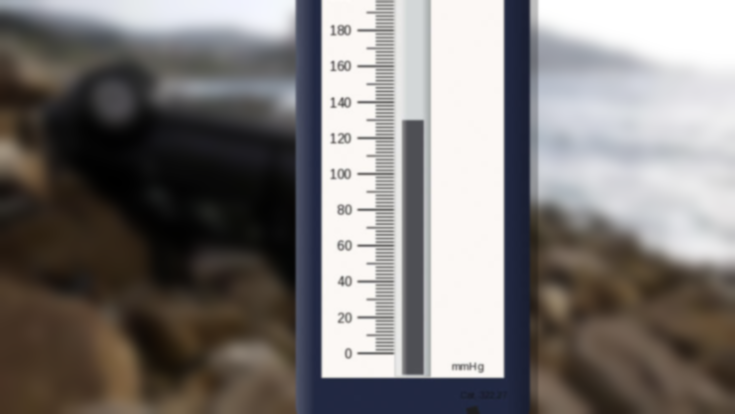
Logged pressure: 130 mmHg
